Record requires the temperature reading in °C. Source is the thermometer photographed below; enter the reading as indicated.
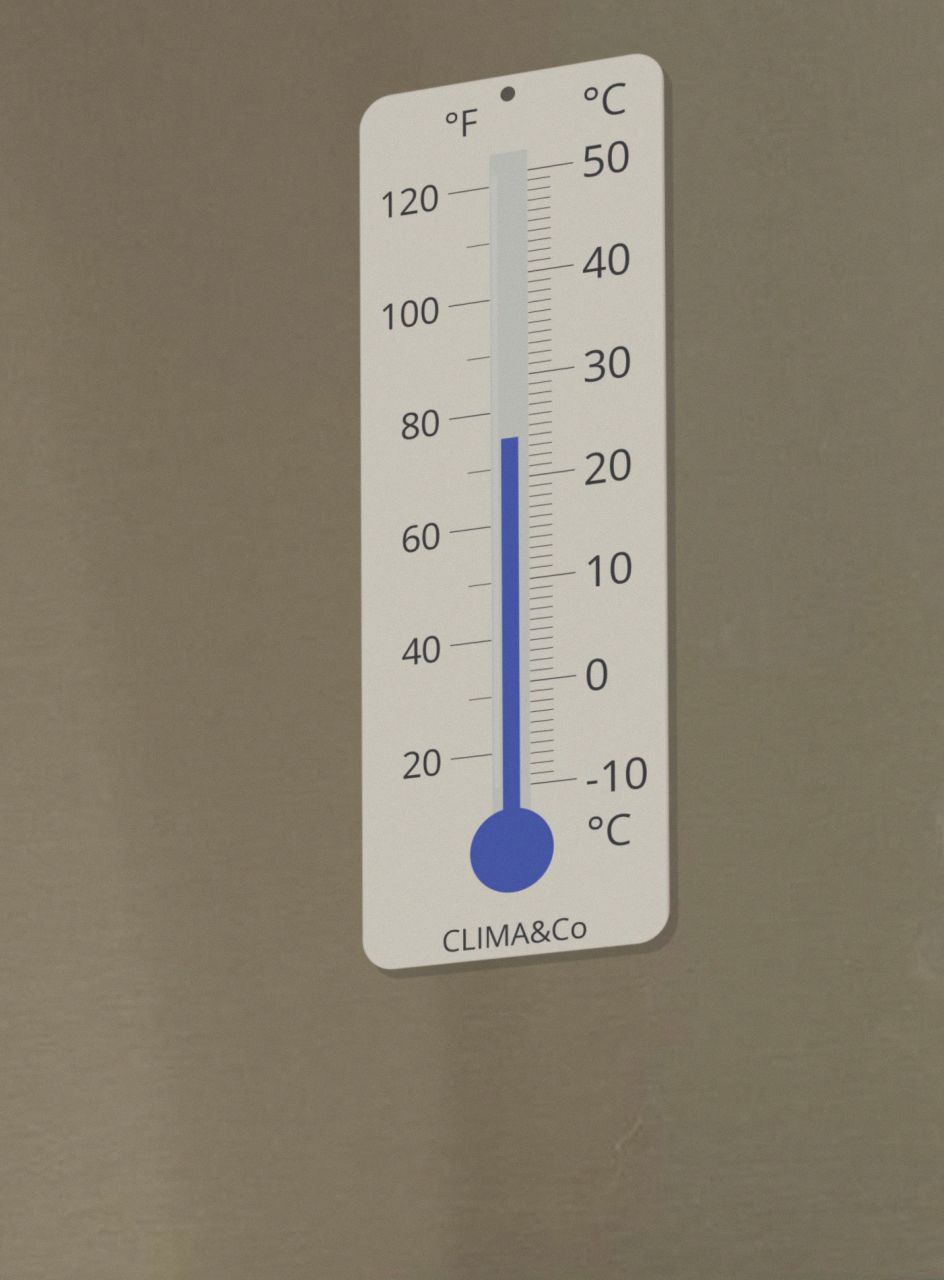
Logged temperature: 24 °C
